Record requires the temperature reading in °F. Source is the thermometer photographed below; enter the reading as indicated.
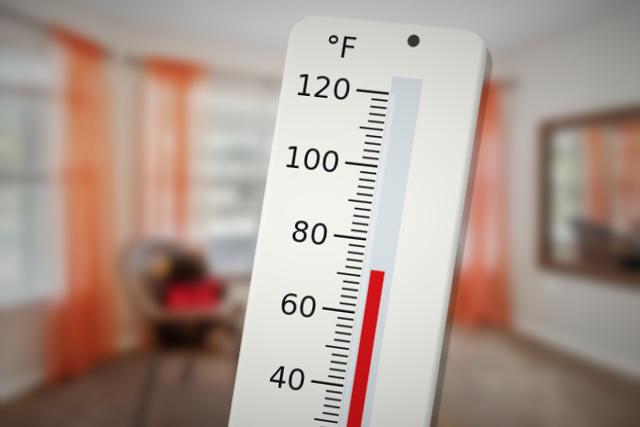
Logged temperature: 72 °F
